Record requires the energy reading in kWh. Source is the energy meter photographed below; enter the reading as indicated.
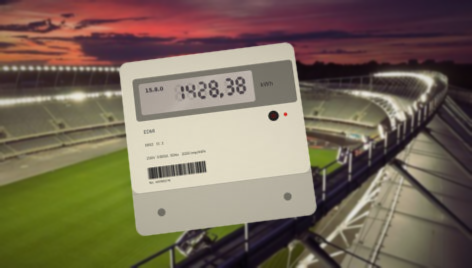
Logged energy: 1428.38 kWh
